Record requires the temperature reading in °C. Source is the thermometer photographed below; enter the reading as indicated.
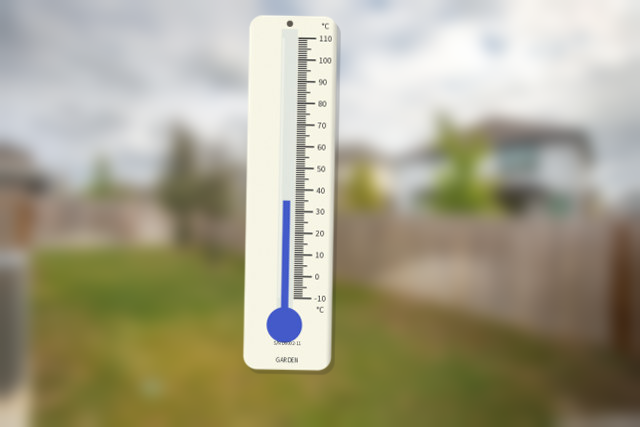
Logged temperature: 35 °C
